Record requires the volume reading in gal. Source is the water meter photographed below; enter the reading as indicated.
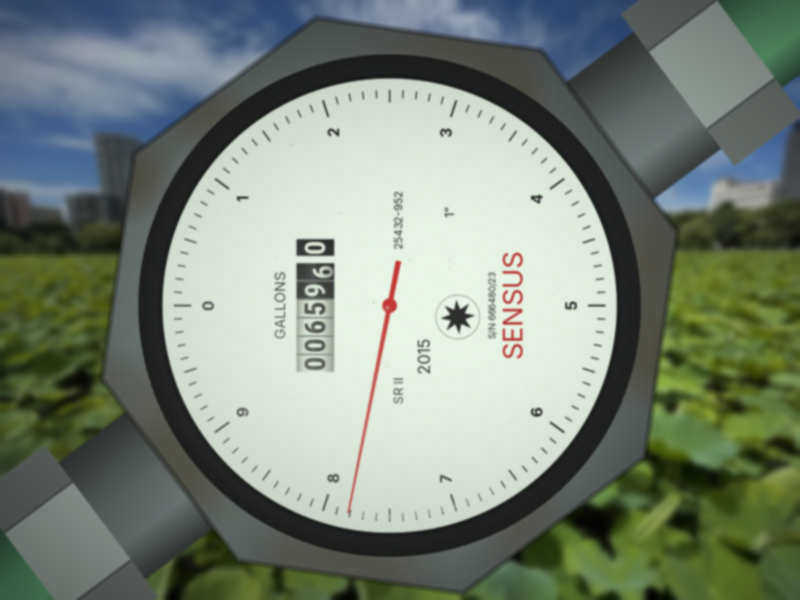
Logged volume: 65957.8 gal
